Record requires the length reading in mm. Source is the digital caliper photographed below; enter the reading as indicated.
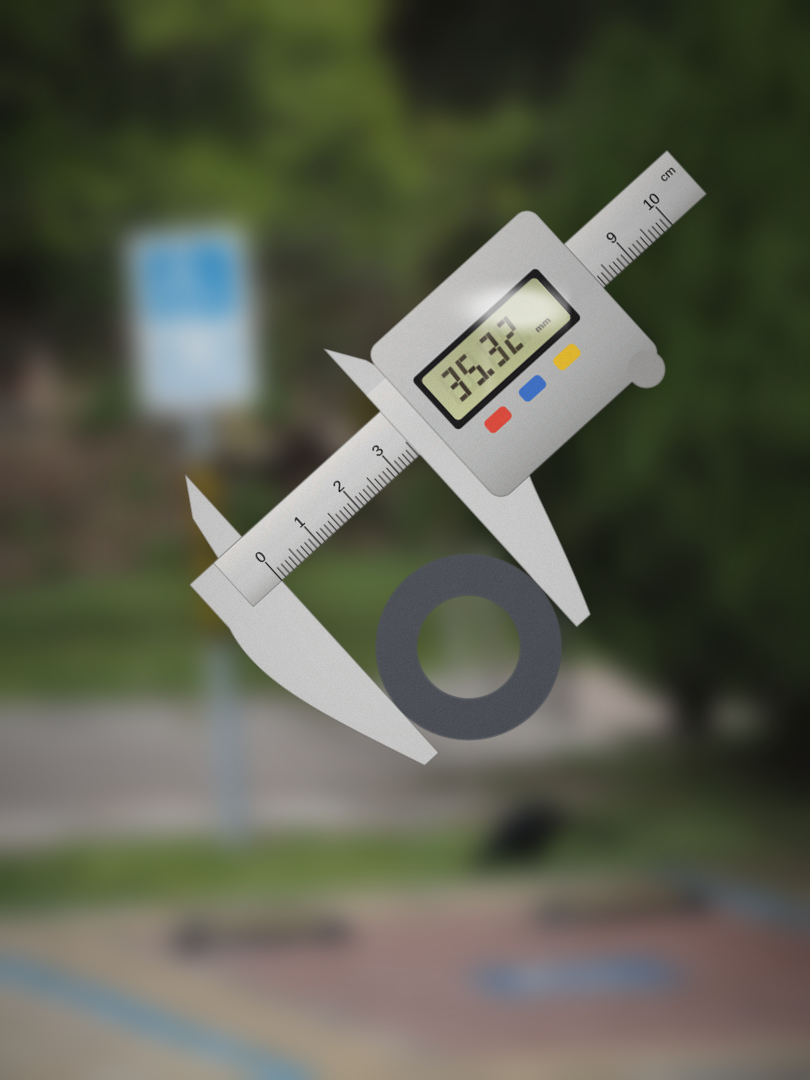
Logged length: 35.32 mm
